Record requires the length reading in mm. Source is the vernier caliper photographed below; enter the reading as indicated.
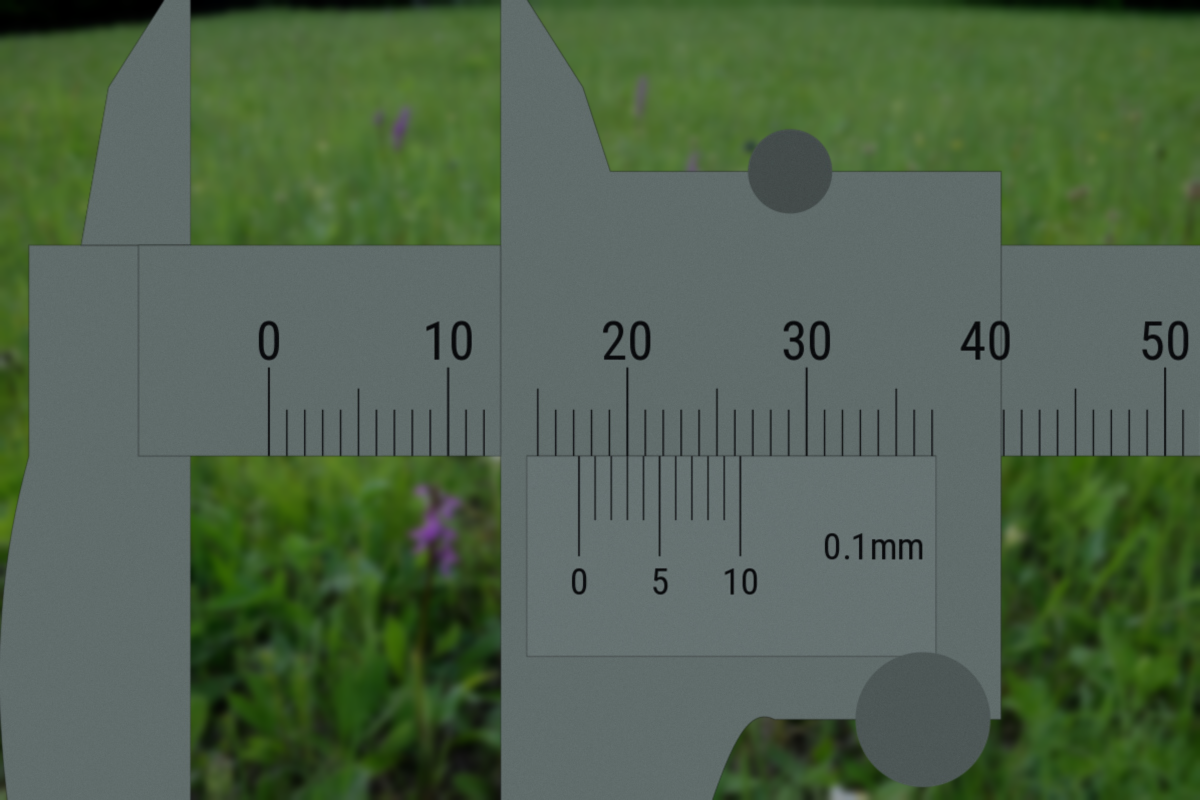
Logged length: 17.3 mm
